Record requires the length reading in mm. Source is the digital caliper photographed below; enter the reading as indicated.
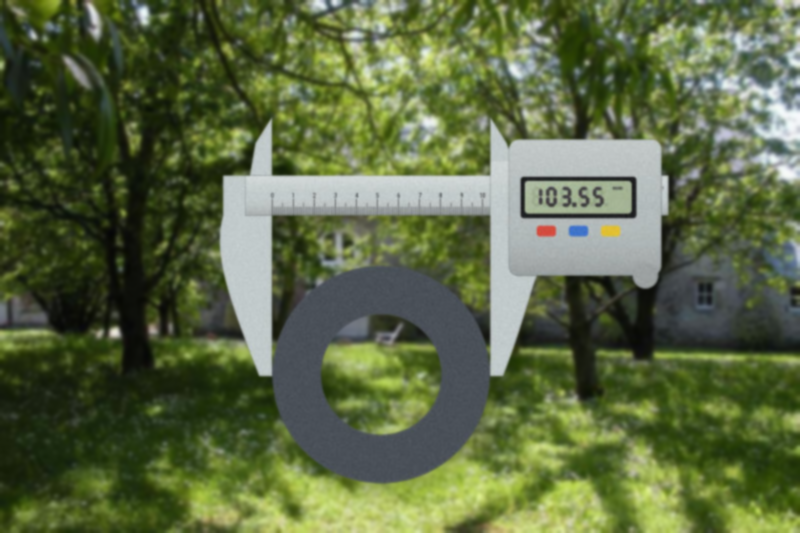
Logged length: 103.55 mm
